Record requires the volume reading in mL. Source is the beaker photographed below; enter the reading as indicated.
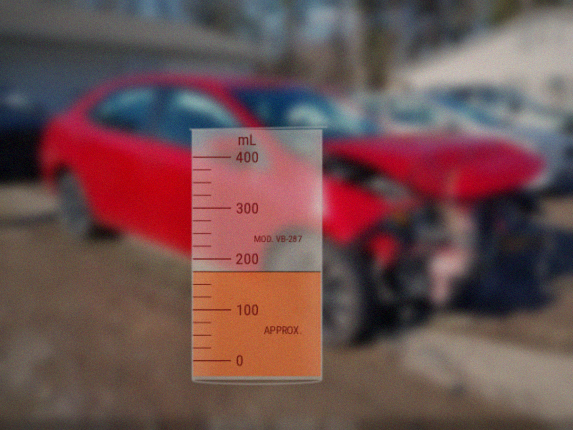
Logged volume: 175 mL
